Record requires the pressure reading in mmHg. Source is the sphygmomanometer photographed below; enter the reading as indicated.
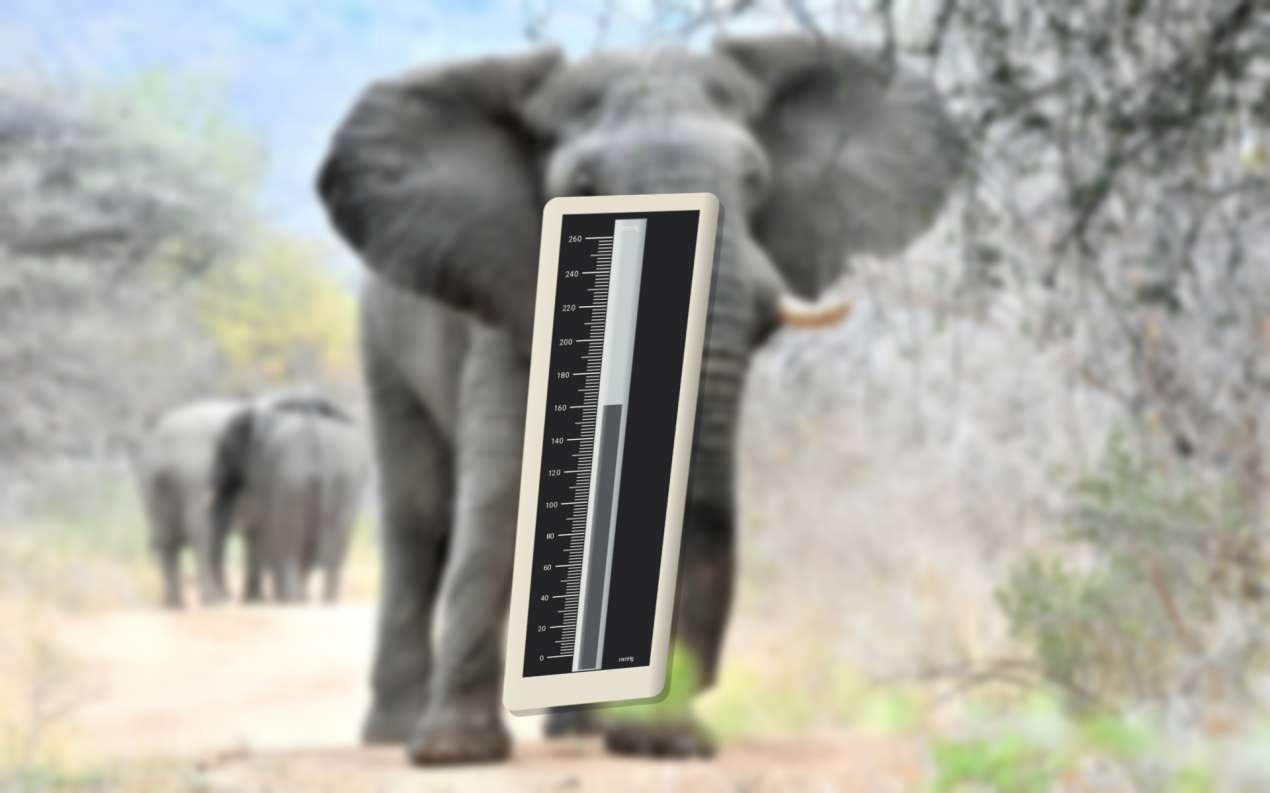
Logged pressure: 160 mmHg
